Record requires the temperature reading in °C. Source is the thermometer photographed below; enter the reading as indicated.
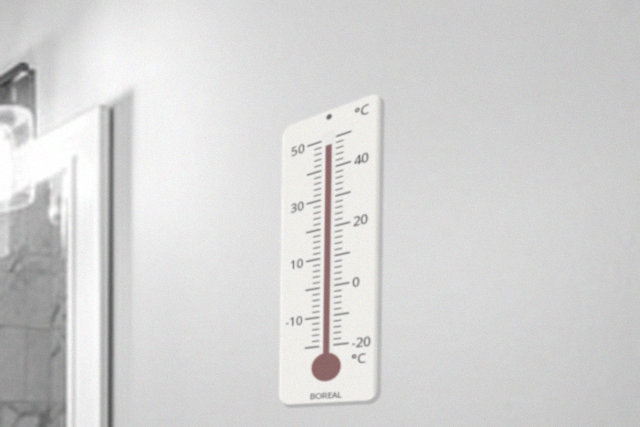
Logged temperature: 48 °C
